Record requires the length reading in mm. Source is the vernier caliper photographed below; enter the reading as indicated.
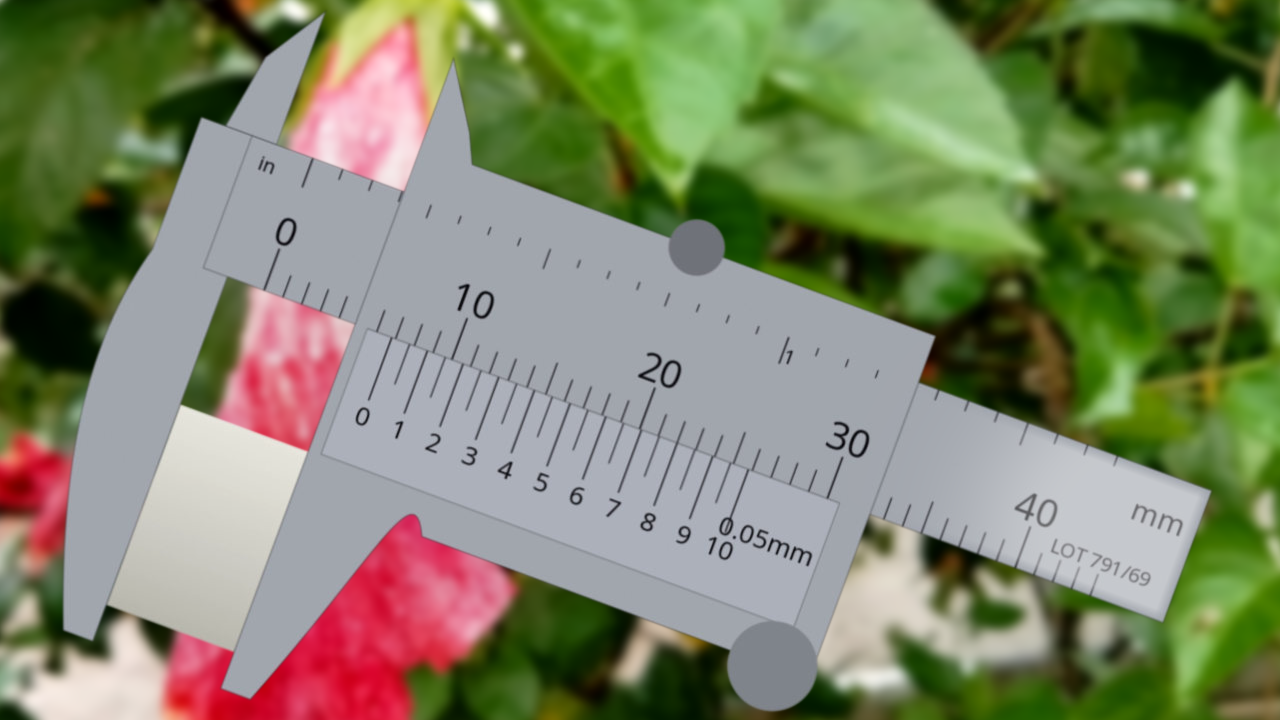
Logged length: 6.8 mm
